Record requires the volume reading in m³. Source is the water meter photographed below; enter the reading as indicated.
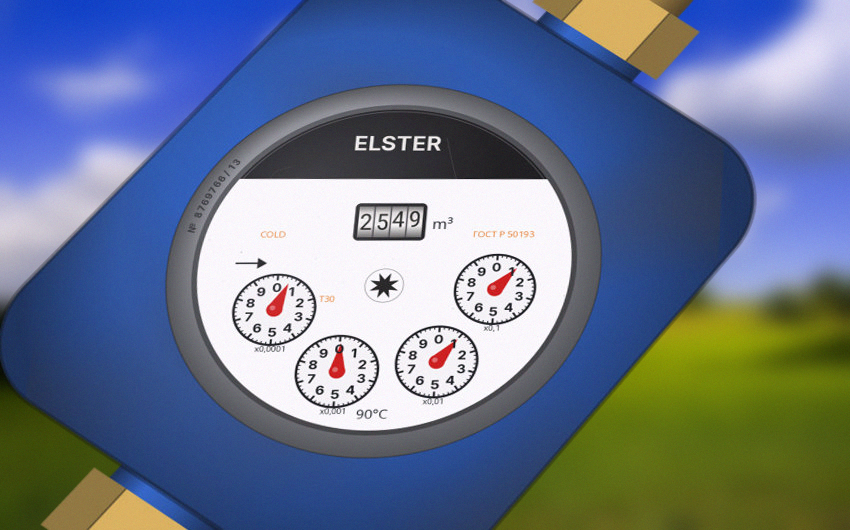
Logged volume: 2549.1100 m³
